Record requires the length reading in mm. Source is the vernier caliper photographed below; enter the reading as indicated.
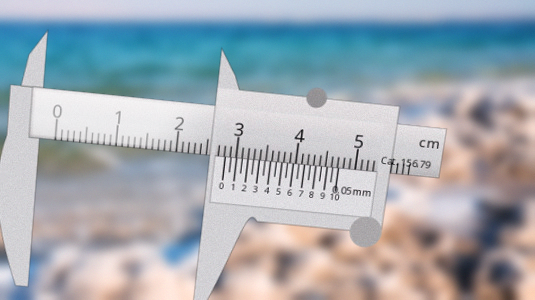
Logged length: 28.2 mm
